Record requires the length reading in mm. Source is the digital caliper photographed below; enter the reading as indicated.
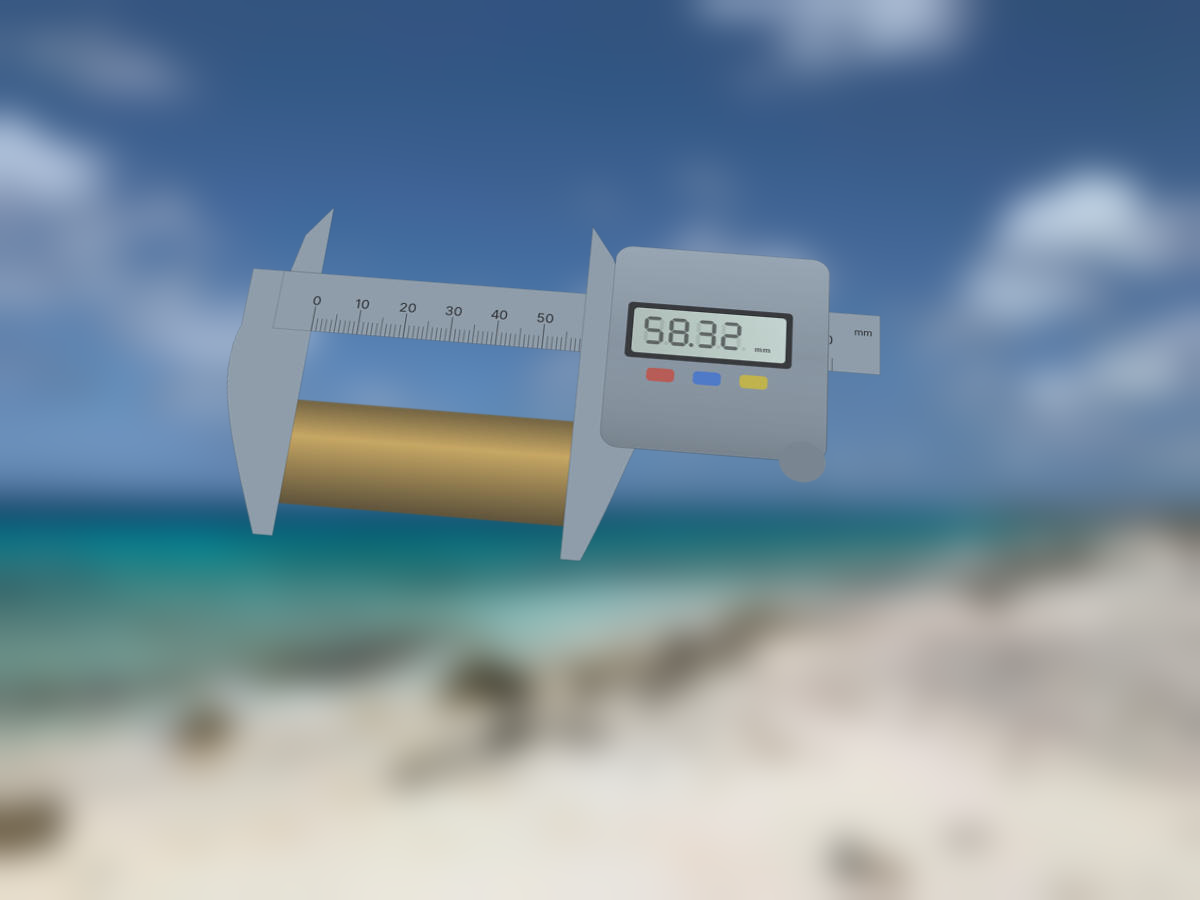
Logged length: 58.32 mm
